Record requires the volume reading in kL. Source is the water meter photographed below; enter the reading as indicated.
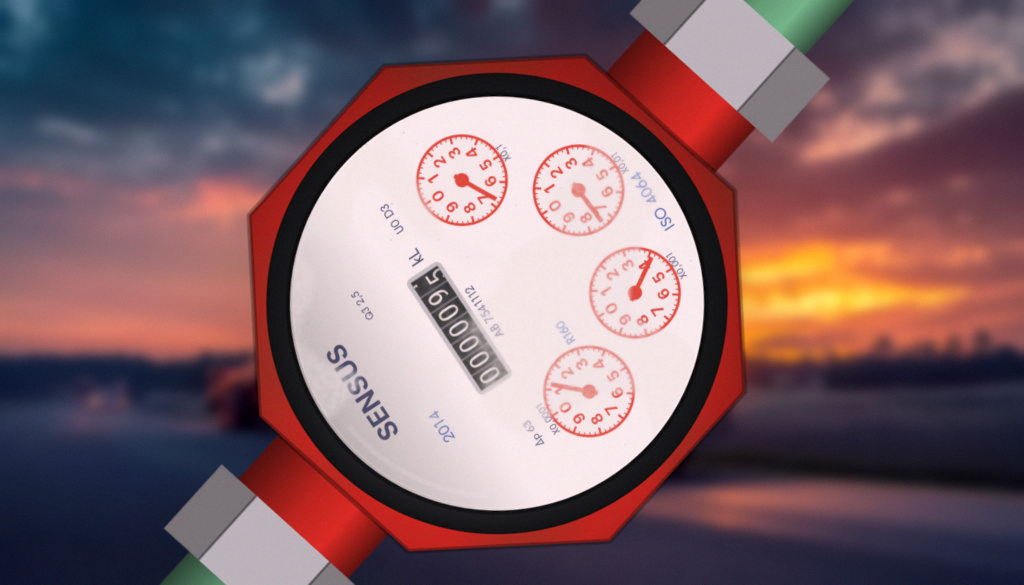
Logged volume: 94.6741 kL
